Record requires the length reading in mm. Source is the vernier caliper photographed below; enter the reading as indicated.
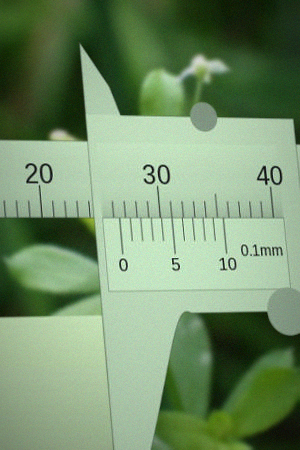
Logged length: 26.5 mm
